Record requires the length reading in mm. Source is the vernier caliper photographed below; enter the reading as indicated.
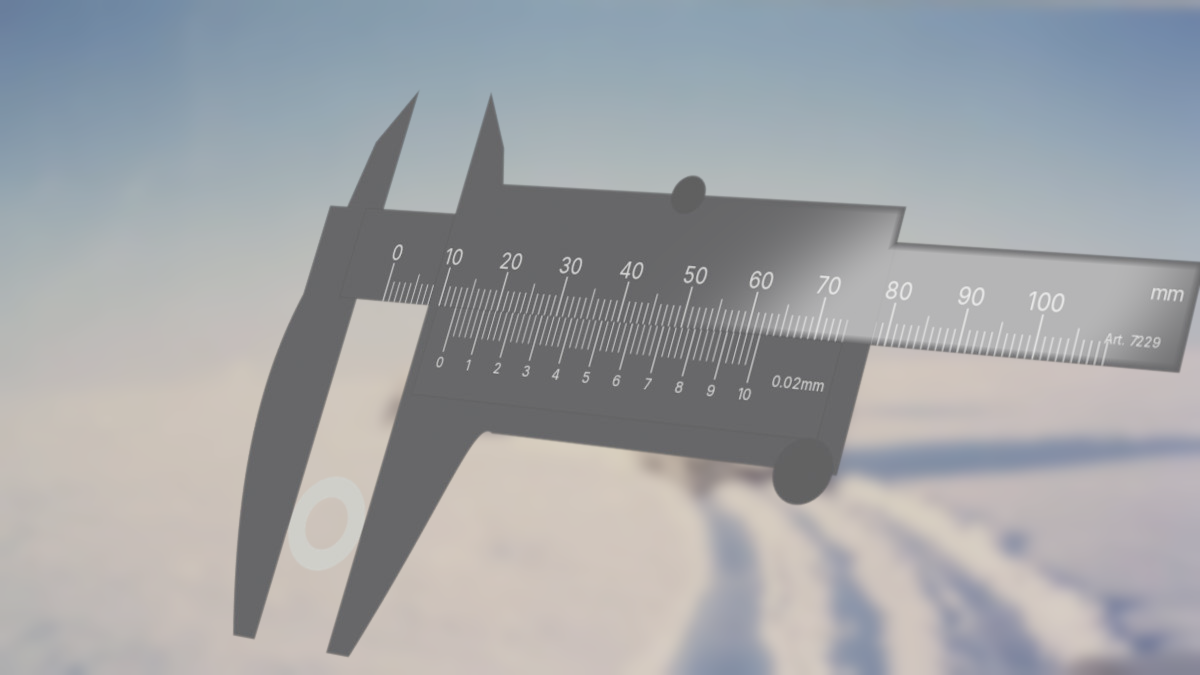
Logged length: 13.0 mm
